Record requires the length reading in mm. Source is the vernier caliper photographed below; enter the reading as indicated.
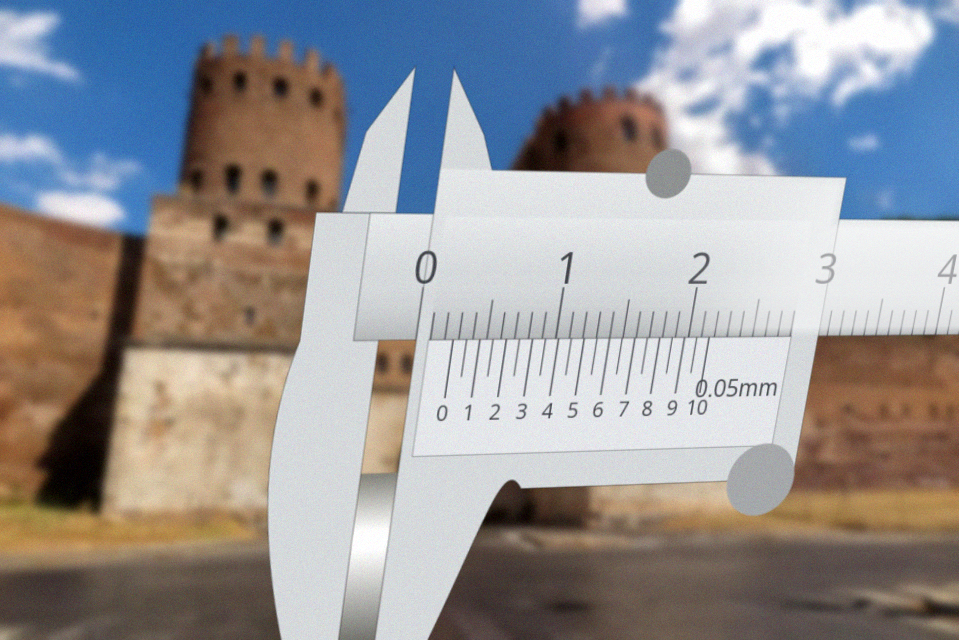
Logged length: 2.6 mm
